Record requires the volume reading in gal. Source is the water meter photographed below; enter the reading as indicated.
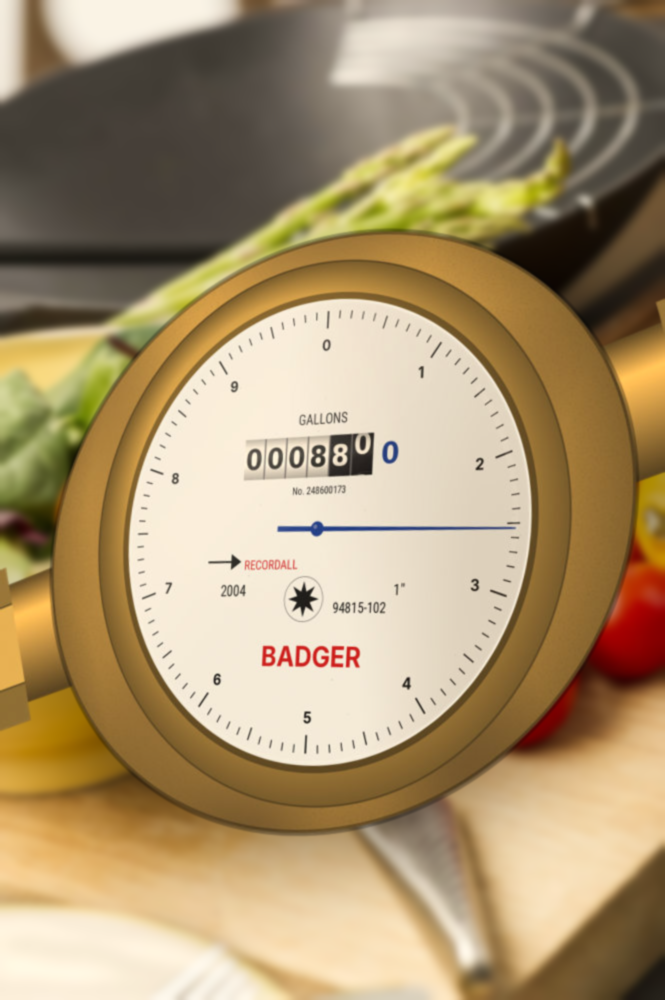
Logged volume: 8802.5 gal
